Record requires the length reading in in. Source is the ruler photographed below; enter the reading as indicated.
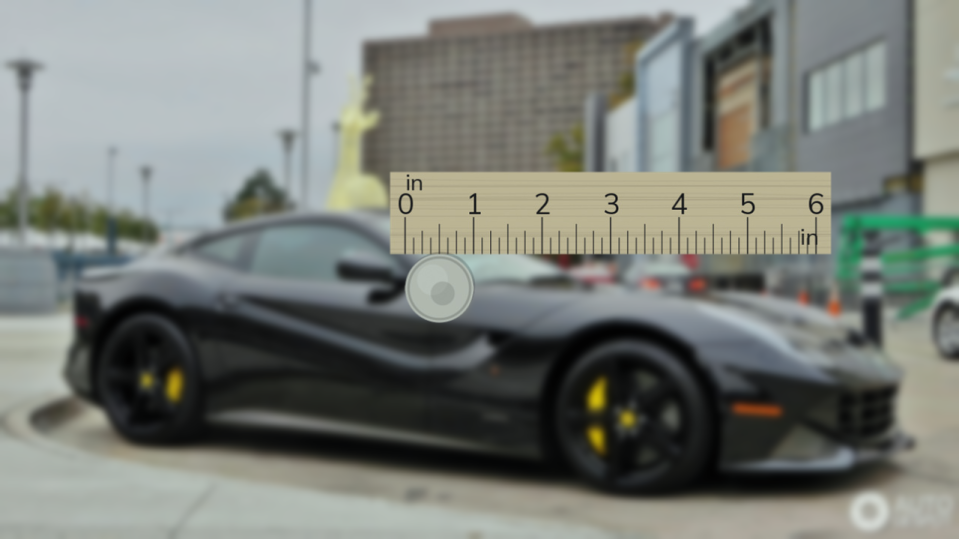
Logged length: 1 in
